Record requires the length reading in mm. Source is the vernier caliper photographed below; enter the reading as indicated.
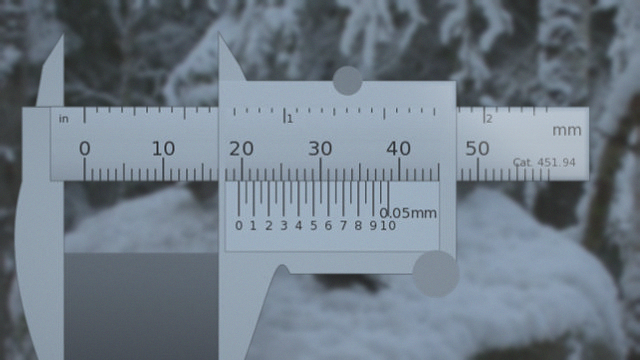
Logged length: 19.6 mm
